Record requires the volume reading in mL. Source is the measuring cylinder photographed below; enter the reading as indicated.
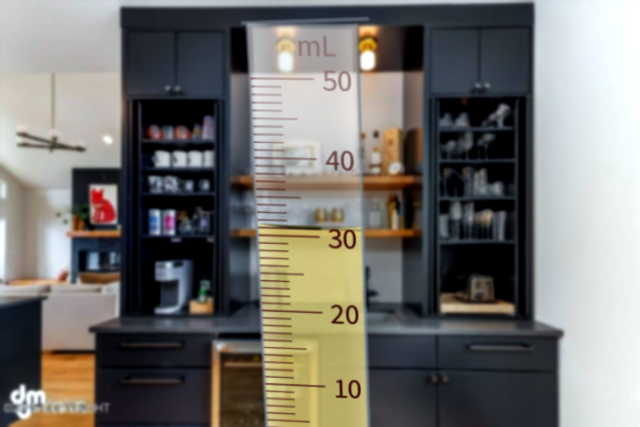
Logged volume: 31 mL
